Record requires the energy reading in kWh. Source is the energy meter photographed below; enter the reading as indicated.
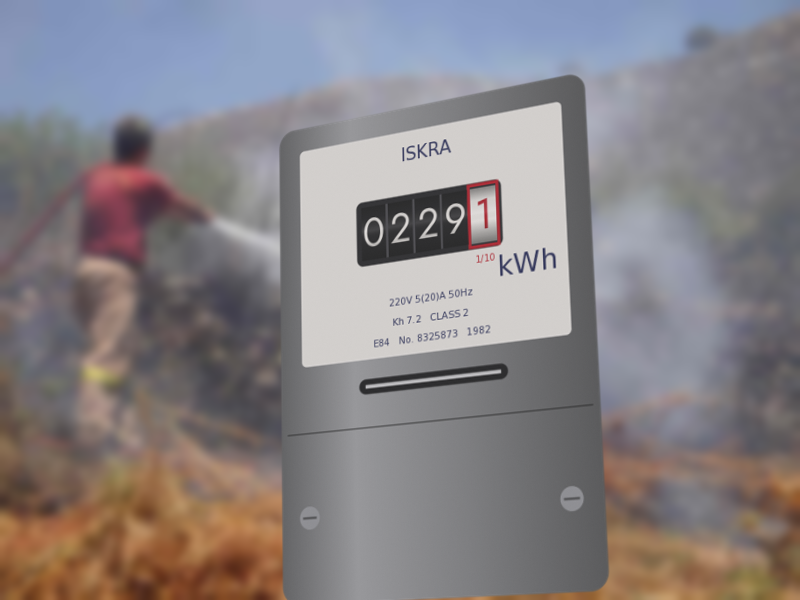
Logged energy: 229.1 kWh
